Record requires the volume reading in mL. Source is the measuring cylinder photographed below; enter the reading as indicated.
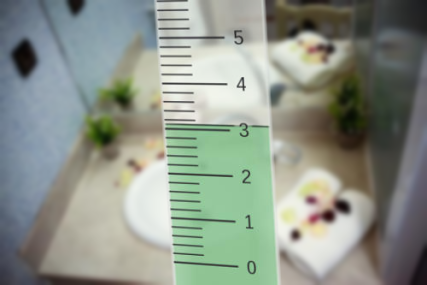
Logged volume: 3.1 mL
